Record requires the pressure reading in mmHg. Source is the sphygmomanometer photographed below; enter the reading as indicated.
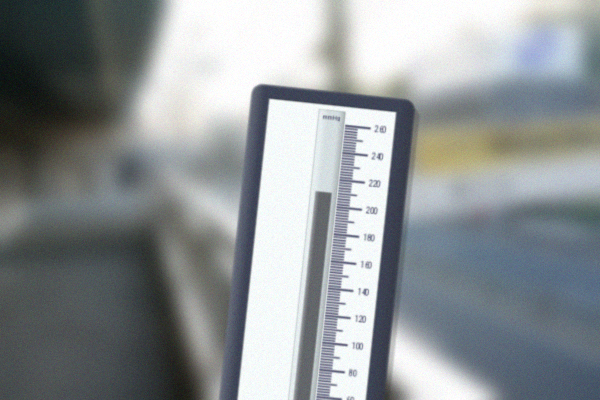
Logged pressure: 210 mmHg
